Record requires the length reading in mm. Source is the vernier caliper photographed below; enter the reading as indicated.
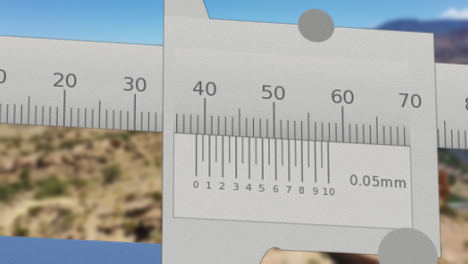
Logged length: 38.8 mm
